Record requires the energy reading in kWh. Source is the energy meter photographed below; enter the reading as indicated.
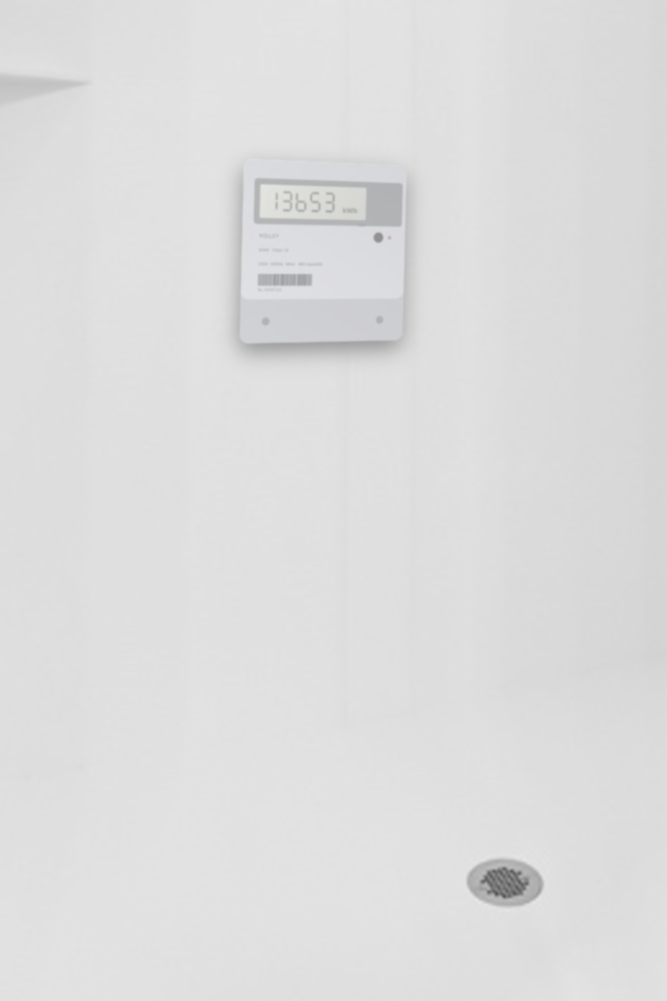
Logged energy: 13653 kWh
